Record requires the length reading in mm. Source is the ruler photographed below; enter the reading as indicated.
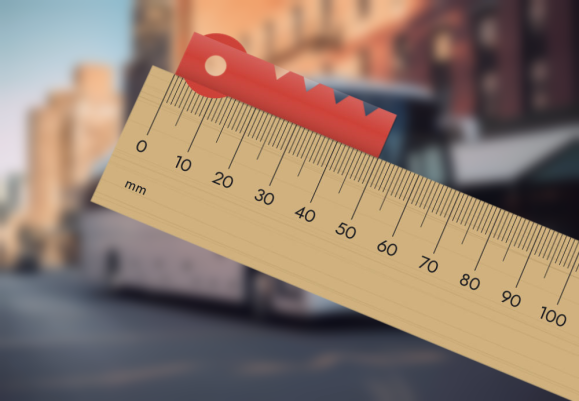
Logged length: 50 mm
